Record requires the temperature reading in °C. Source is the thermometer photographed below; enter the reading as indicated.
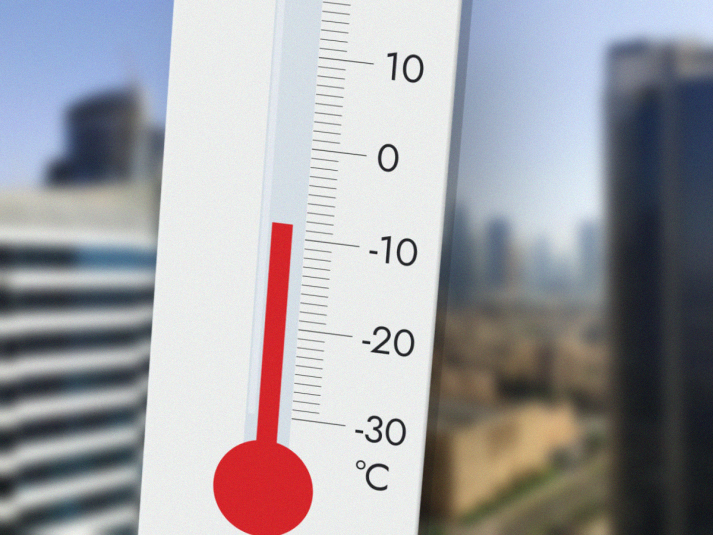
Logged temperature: -8.5 °C
